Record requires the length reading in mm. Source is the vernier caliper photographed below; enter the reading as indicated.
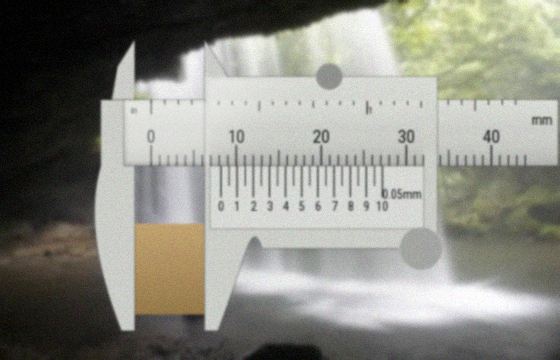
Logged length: 8.2 mm
